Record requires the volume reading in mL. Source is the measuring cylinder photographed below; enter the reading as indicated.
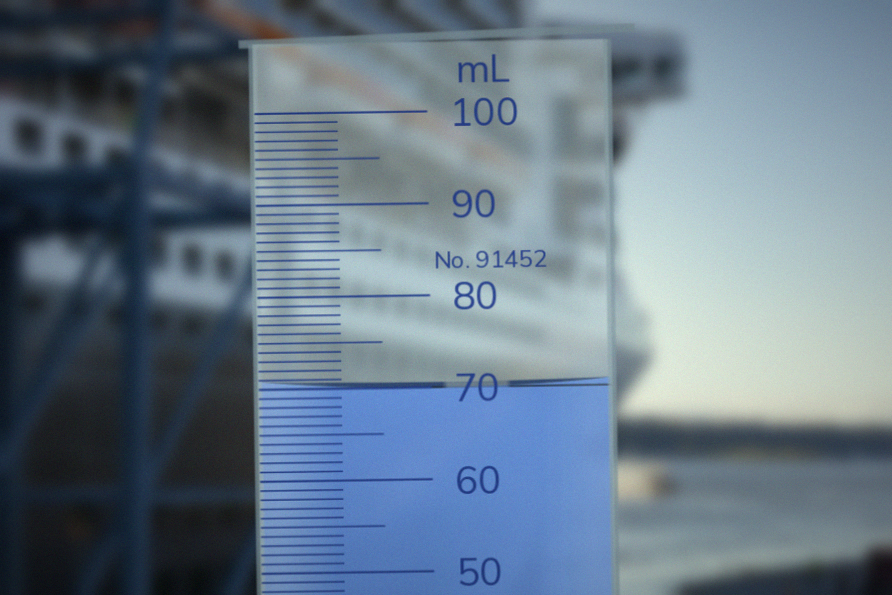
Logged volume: 70 mL
